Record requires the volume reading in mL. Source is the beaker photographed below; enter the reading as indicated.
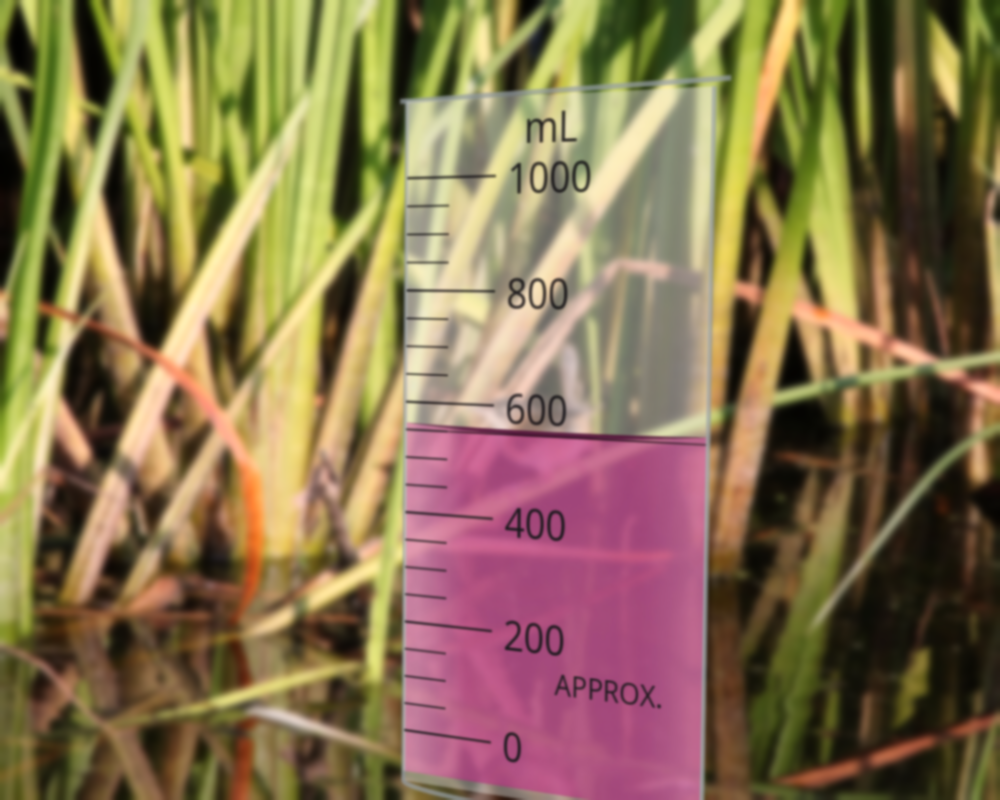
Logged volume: 550 mL
